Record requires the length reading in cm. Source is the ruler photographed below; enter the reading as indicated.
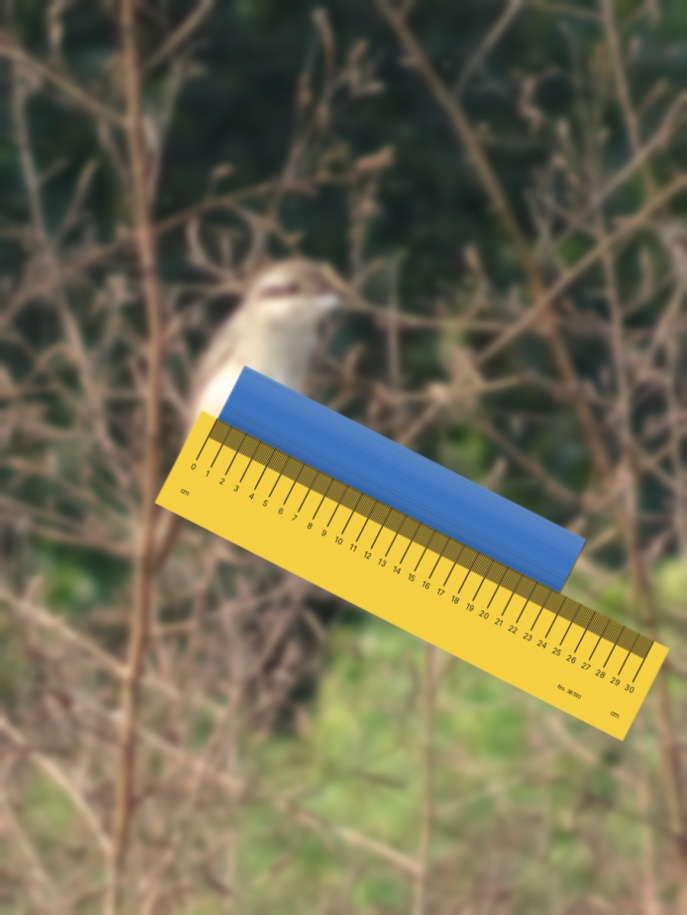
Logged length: 23.5 cm
